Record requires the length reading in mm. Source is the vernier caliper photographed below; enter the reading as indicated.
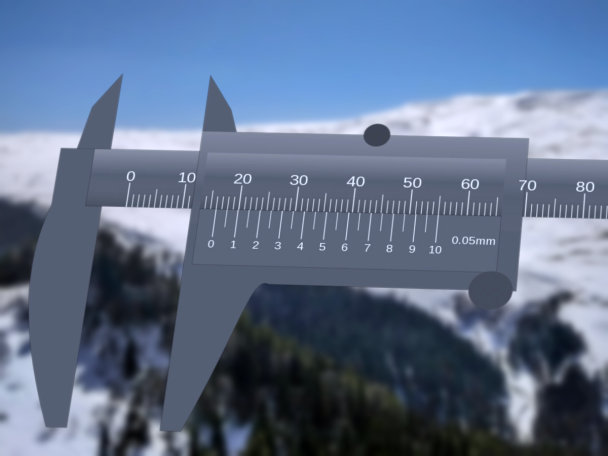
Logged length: 16.0 mm
